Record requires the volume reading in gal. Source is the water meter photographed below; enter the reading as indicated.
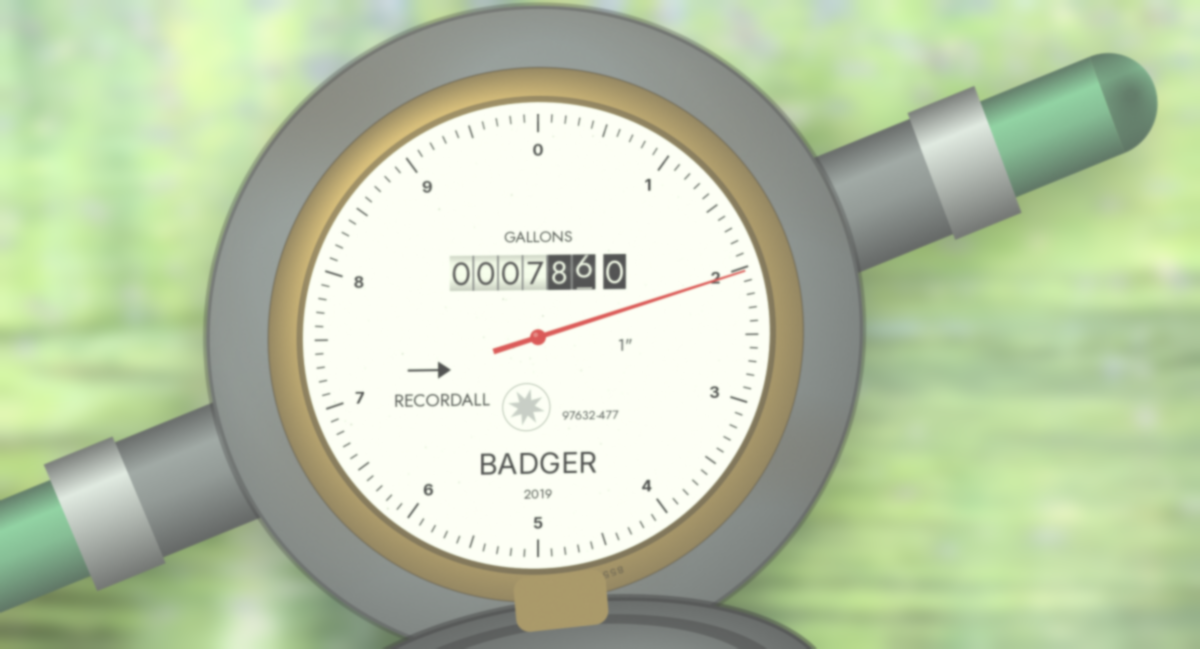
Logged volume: 7862.0 gal
